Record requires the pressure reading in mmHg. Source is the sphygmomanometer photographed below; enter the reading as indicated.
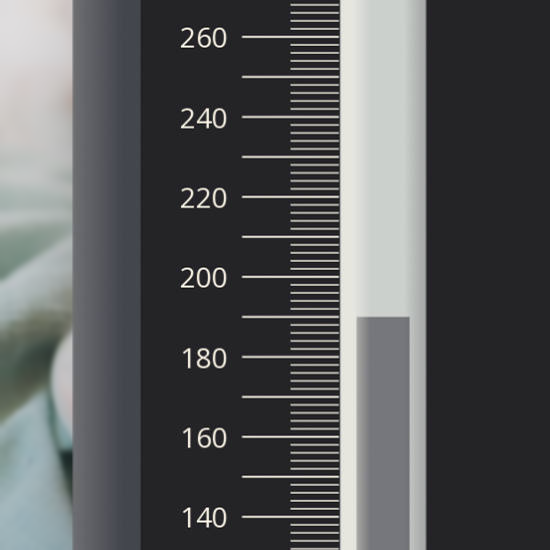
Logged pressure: 190 mmHg
